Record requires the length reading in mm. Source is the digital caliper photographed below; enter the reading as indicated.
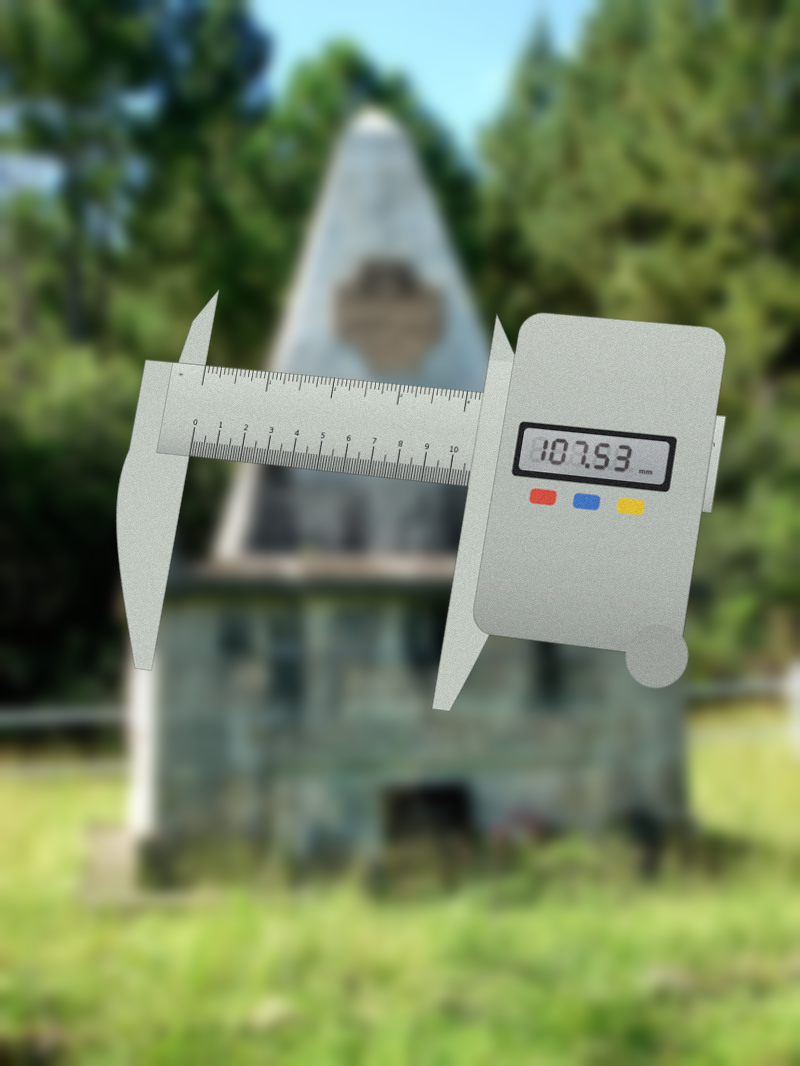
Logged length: 107.53 mm
